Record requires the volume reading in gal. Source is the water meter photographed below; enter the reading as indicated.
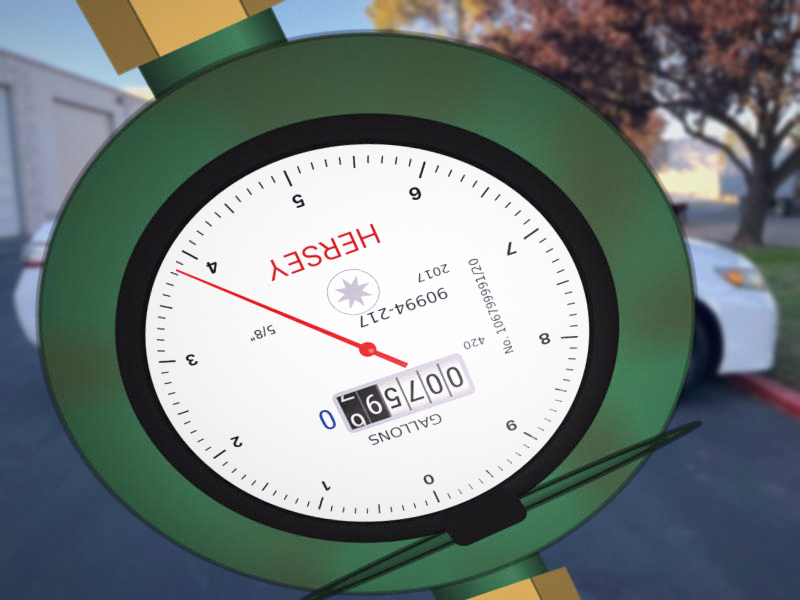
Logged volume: 75963.8 gal
